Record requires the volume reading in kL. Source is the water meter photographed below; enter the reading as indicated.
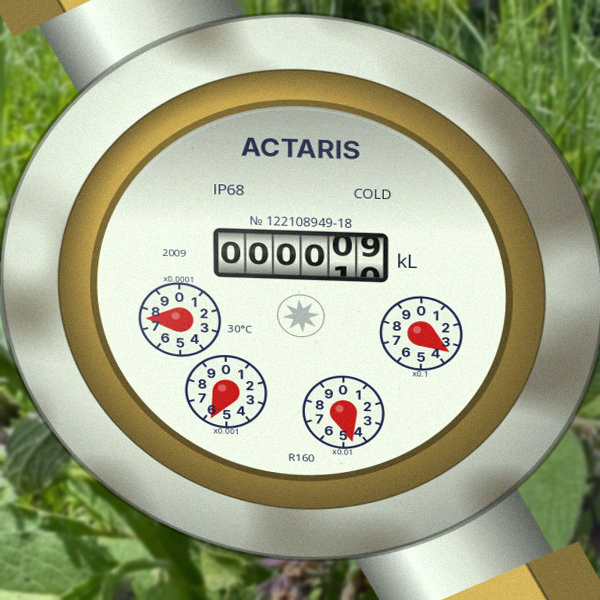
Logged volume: 9.3457 kL
